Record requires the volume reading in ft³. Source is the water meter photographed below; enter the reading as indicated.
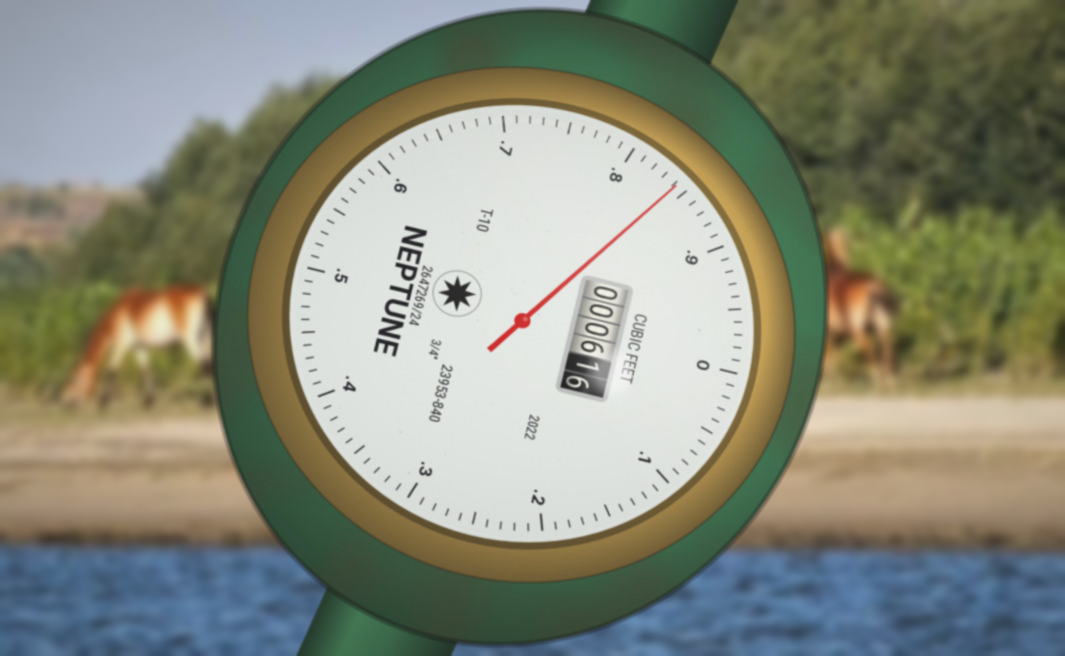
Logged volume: 615.84 ft³
